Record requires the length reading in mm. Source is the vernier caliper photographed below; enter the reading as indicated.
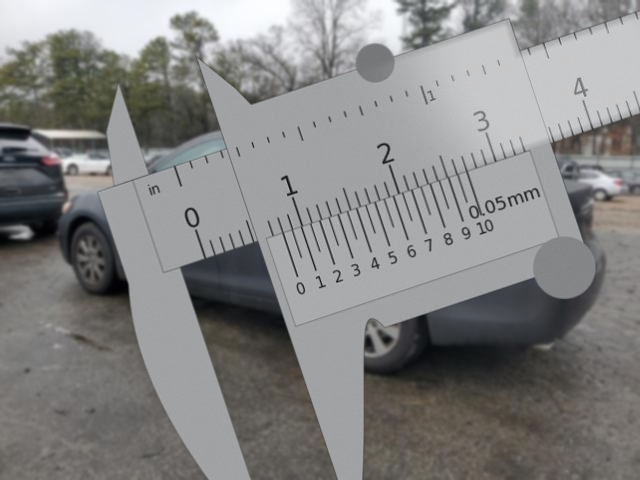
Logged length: 8.0 mm
